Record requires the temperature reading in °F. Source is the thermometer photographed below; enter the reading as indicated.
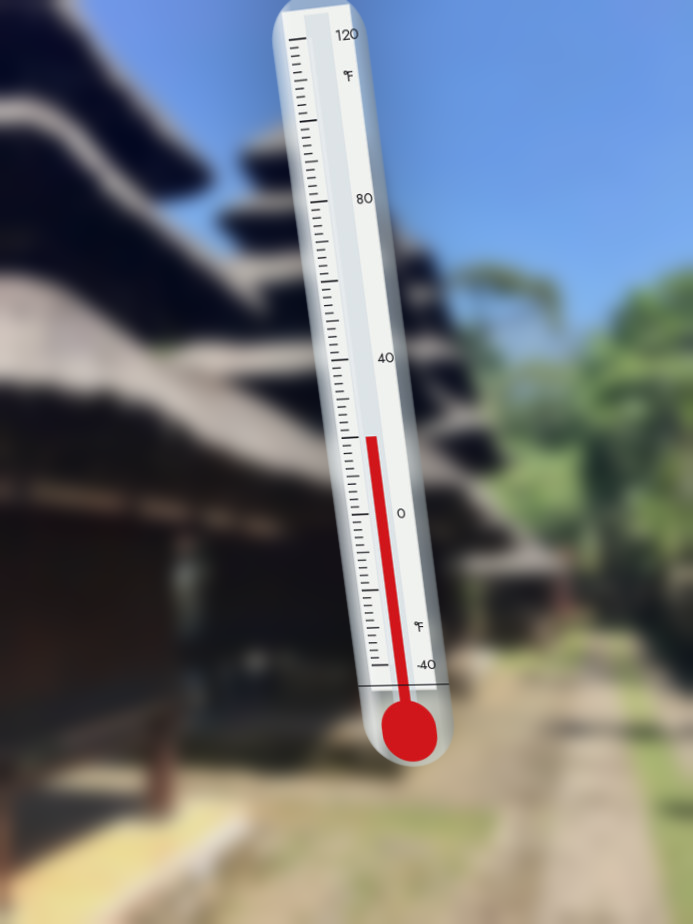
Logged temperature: 20 °F
